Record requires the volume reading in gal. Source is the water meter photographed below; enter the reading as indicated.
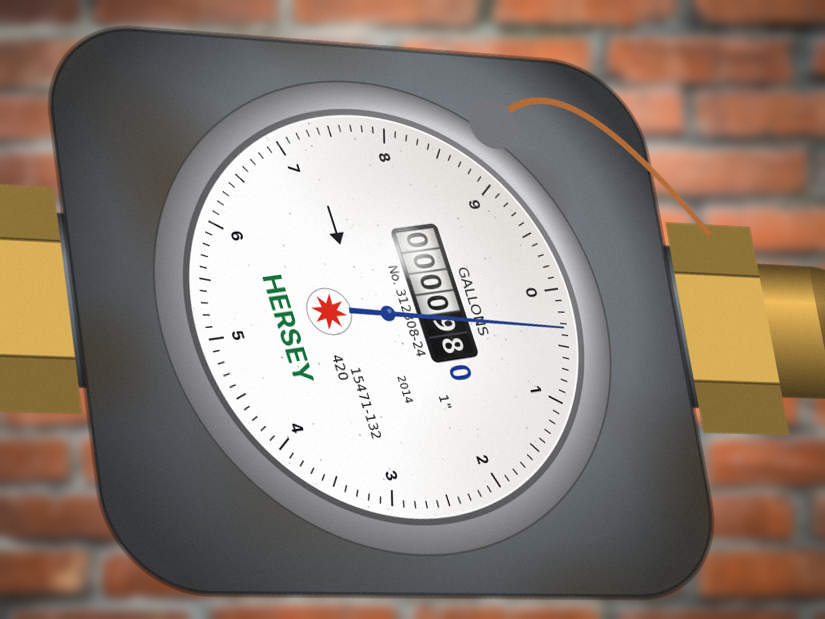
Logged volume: 980.3 gal
